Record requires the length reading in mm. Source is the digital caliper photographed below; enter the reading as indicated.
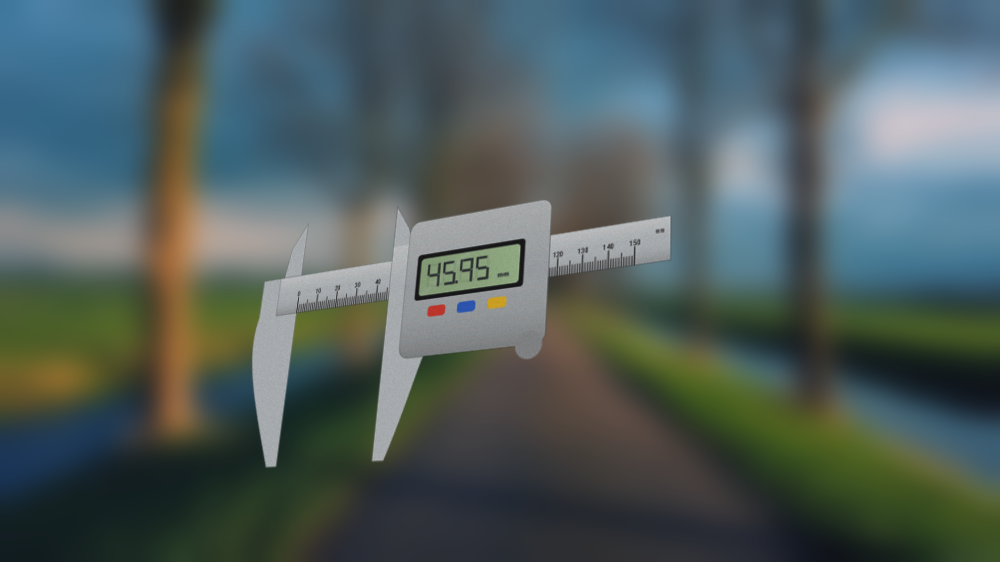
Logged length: 45.95 mm
